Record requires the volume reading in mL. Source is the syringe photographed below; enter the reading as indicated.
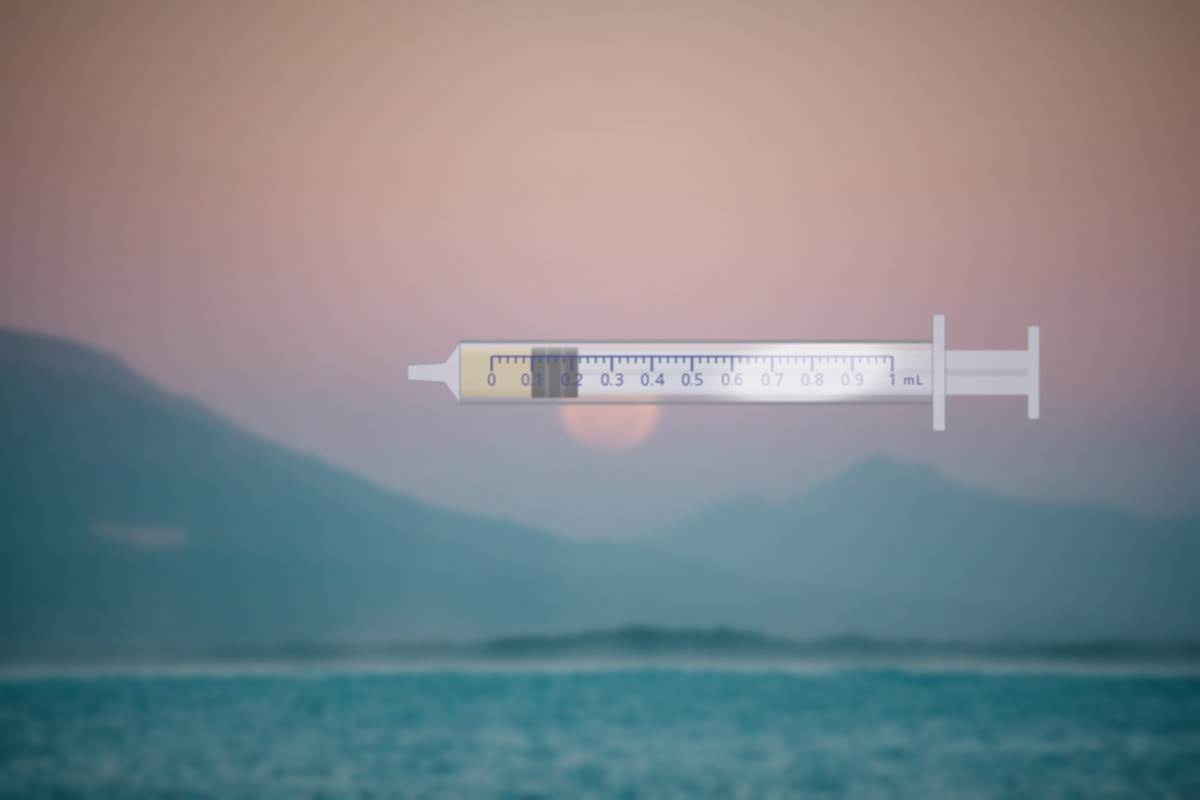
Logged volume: 0.1 mL
